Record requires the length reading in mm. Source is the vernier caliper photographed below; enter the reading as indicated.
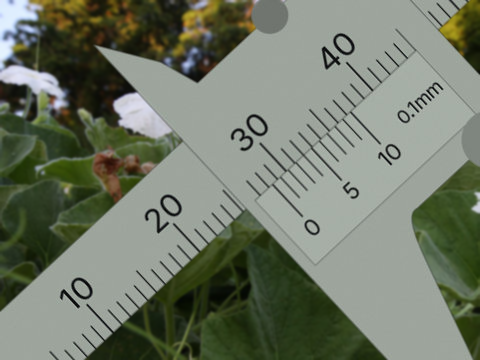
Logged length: 28.4 mm
